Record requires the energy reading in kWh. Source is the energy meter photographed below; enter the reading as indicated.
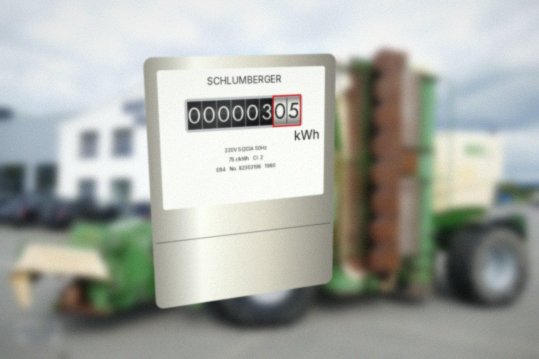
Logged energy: 3.05 kWh
